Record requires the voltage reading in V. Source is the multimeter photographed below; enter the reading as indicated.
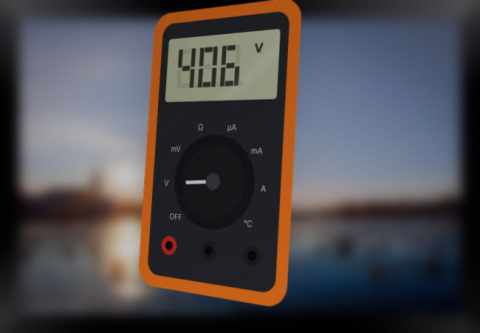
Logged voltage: 406 V
